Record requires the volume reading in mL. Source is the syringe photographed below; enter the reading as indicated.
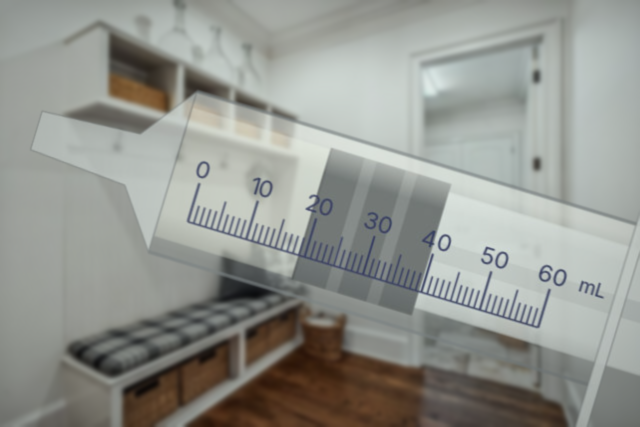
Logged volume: 19 mL
